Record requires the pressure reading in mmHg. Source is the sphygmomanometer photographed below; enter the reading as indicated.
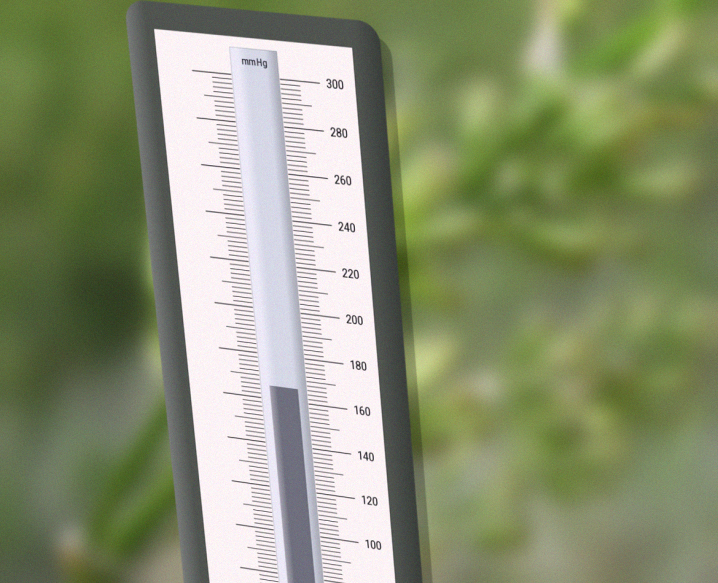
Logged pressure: 166 mmHg
